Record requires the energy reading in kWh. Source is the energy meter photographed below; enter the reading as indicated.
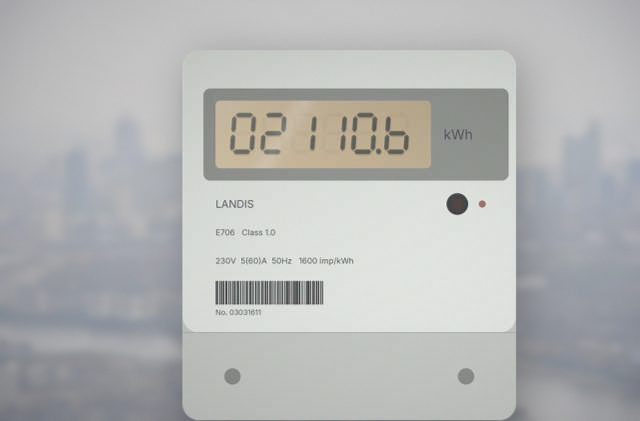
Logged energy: 2110.6 kWh
